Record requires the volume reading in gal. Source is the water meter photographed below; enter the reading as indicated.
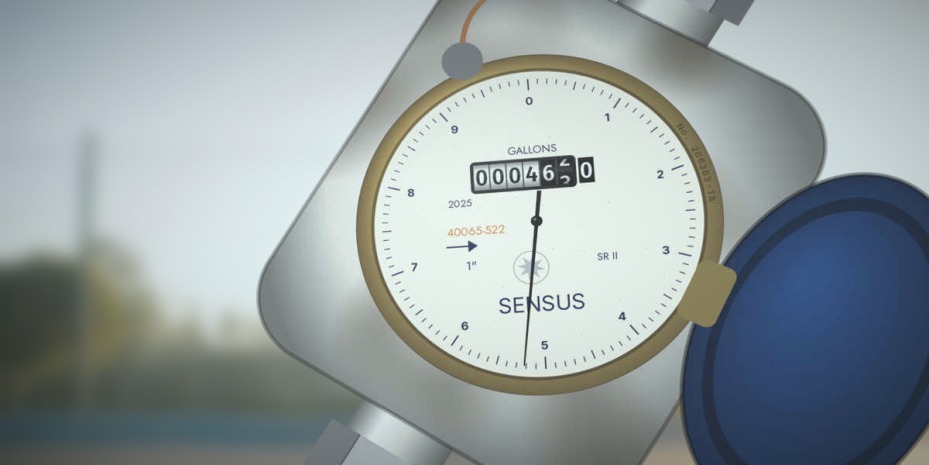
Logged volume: 4625.2 gal
